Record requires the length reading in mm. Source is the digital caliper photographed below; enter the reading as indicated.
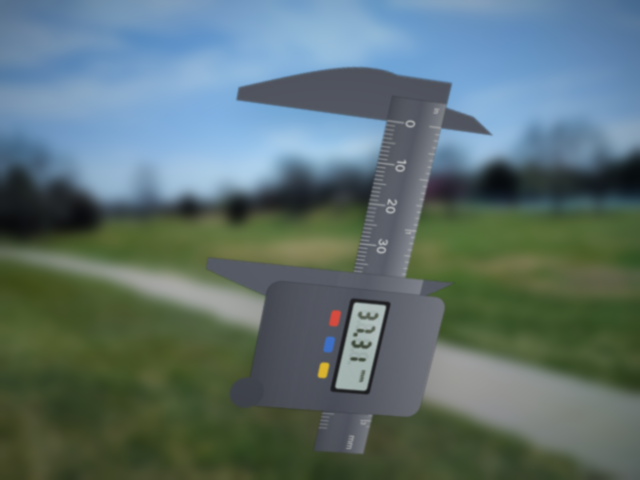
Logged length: 37.31 mm
